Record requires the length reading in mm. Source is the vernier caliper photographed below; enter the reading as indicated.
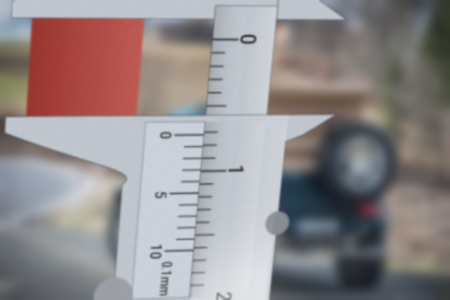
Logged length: 7.2 mm
